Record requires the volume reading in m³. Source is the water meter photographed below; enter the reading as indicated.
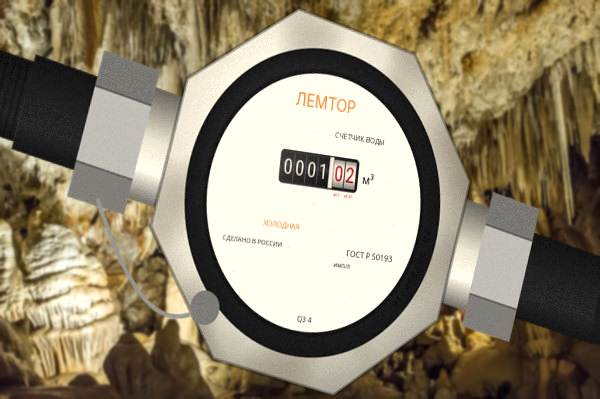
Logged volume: 1.02 m³
